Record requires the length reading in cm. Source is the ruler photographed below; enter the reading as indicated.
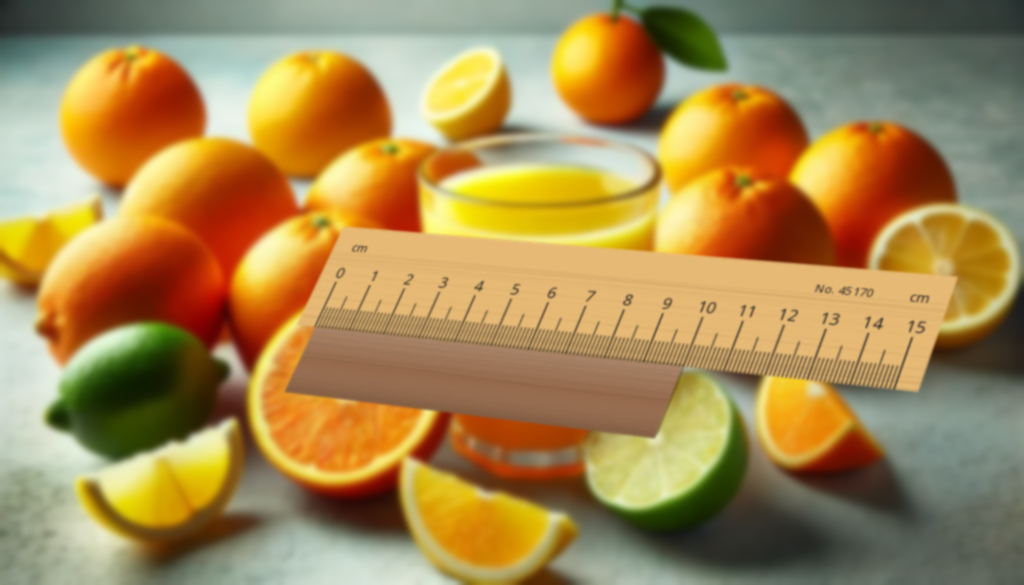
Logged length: 10 cm
